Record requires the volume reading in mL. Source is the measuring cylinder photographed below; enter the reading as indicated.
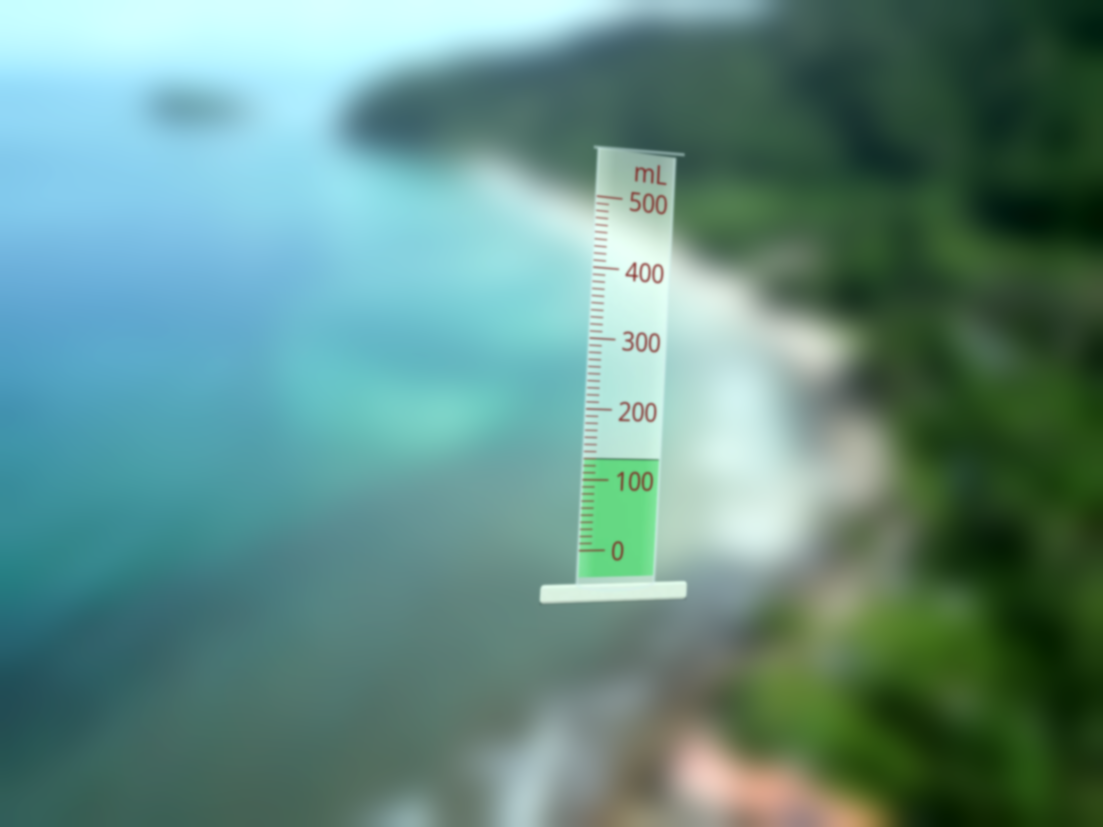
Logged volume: 130 mL
